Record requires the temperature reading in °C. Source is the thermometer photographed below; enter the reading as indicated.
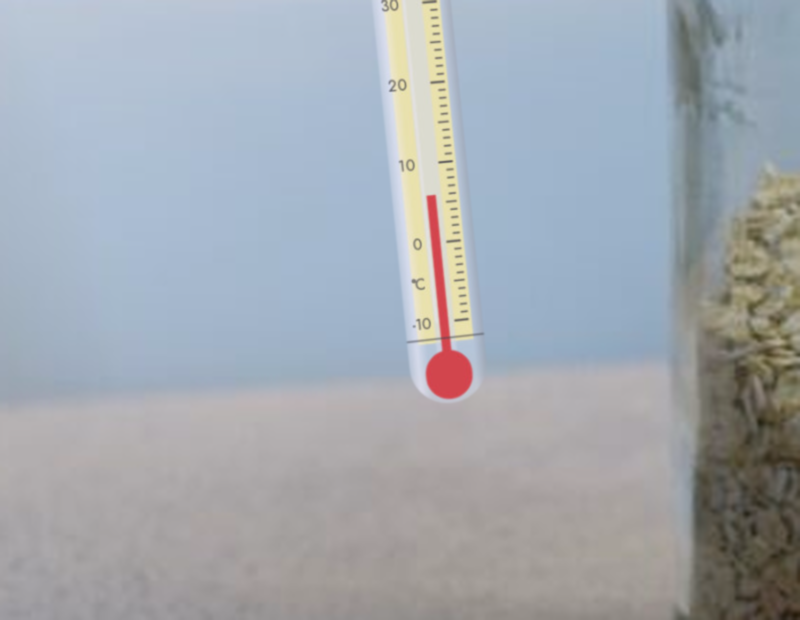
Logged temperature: 6 °C
